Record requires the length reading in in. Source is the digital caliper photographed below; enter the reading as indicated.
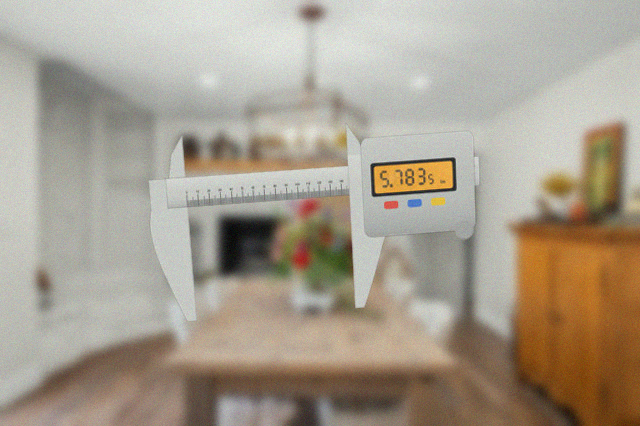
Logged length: 5.7835 in
